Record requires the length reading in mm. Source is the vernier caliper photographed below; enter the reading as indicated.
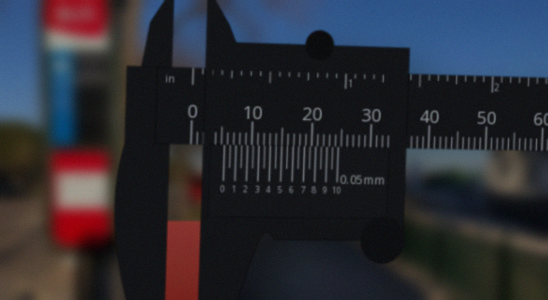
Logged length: 5.5 mm
